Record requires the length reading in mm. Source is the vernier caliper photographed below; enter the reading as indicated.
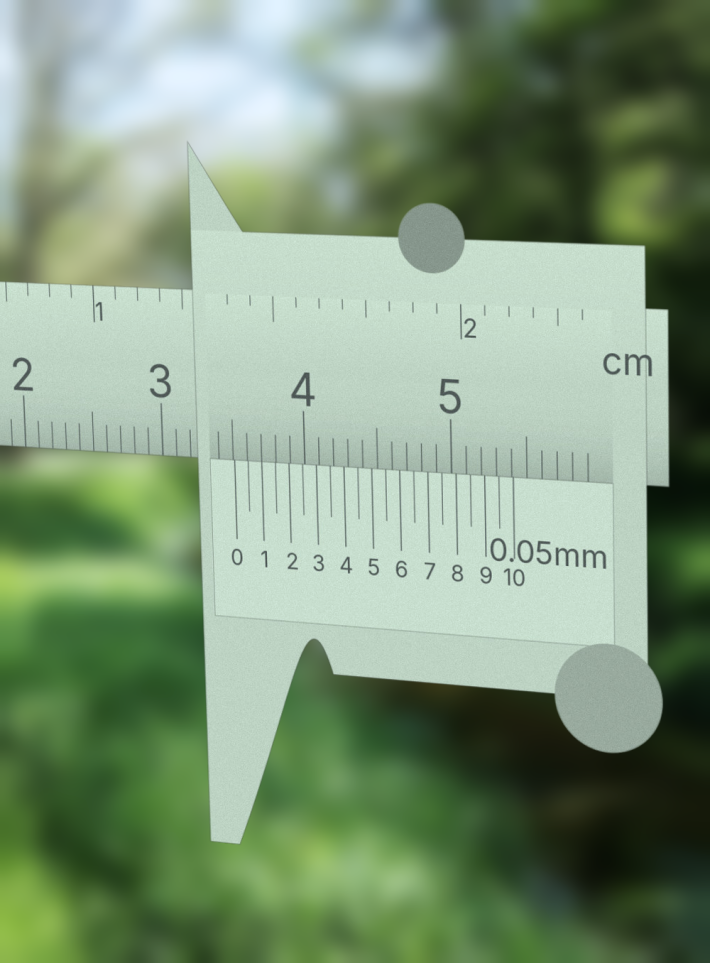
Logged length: 35.1 mm
